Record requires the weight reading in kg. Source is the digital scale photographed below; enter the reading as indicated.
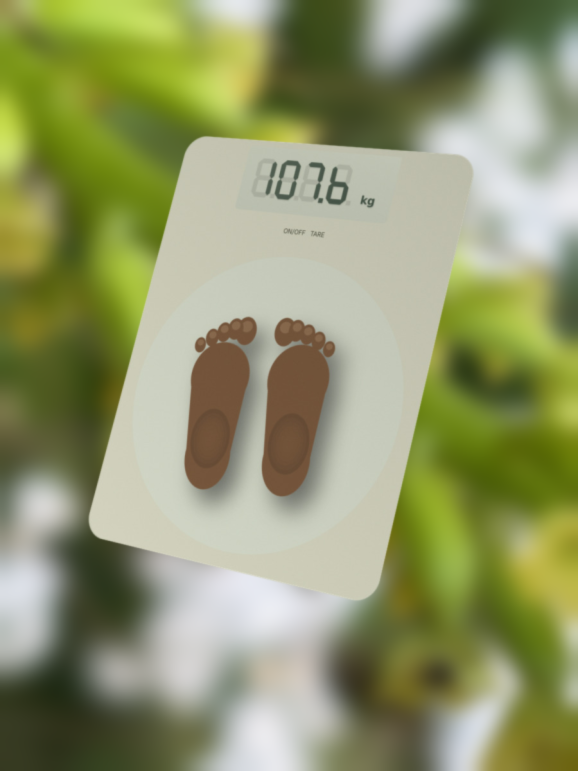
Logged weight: 107.6 kg
